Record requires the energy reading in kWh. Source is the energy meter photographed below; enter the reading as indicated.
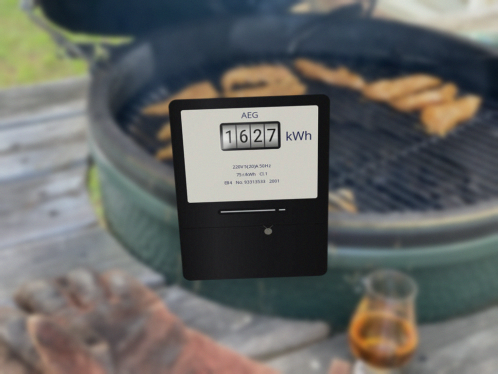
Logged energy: 1627 kWh
